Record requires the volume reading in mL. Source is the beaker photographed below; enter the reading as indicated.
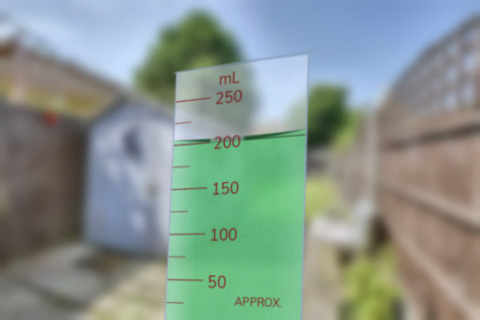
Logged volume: 200 mL
